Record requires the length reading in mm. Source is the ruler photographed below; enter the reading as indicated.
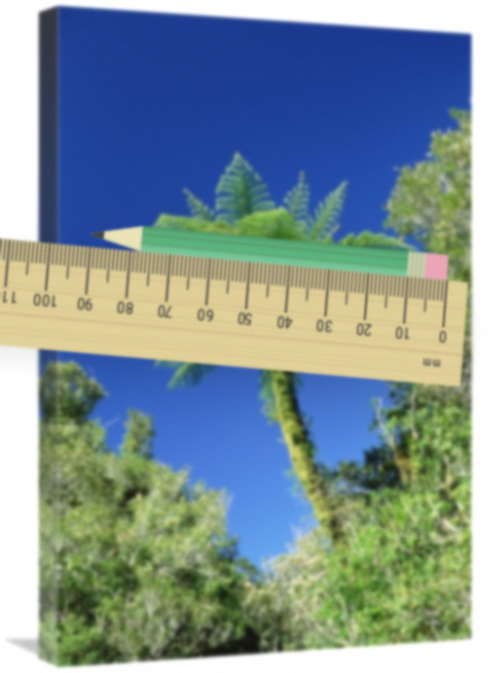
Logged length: 90 mm
